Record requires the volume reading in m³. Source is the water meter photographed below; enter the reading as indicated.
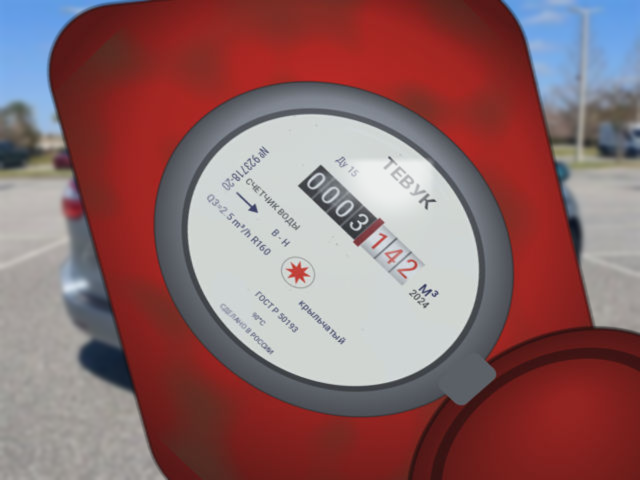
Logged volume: 3.142 m³
